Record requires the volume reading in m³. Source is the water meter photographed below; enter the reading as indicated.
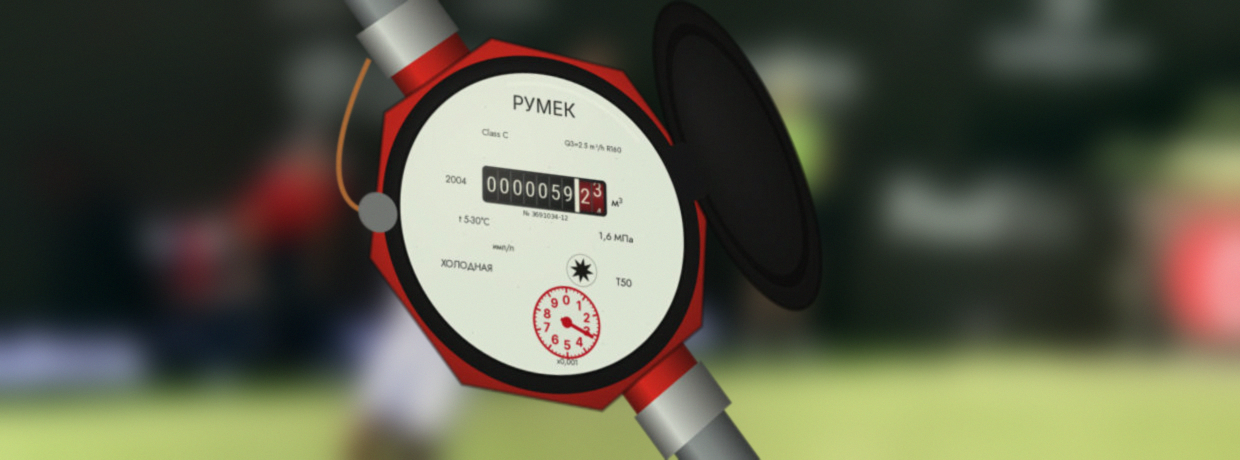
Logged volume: 59.233 m³
